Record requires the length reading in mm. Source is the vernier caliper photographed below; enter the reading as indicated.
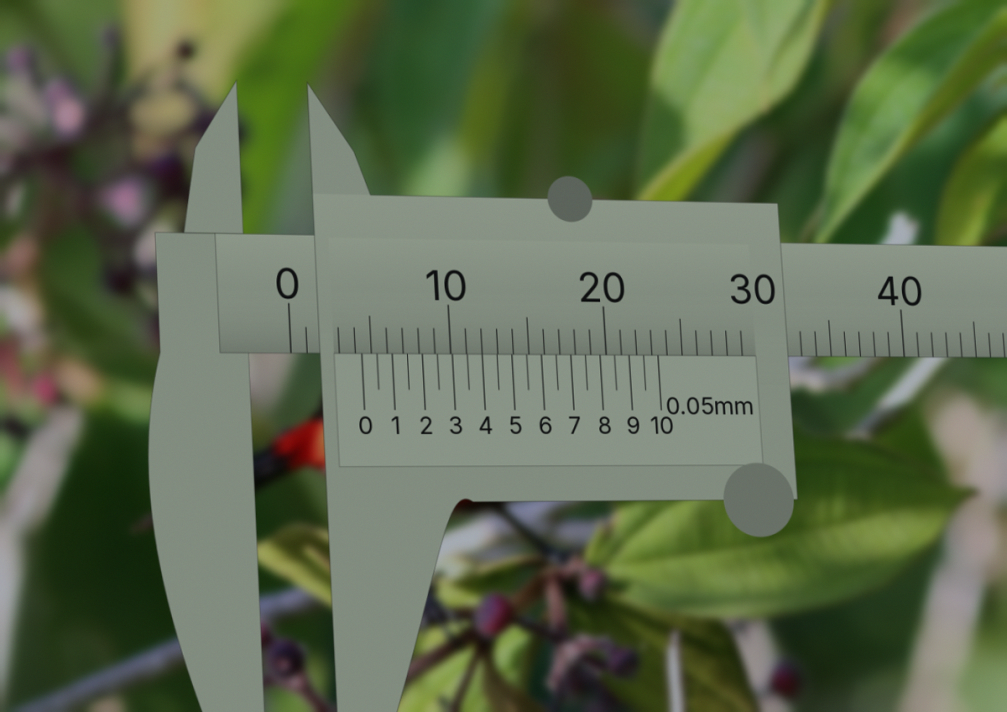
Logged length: 4.4 mm
